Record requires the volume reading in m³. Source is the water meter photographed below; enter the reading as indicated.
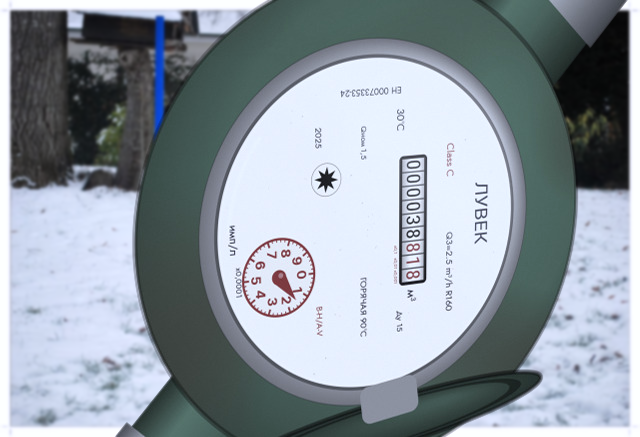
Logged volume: 38.8181 m³
